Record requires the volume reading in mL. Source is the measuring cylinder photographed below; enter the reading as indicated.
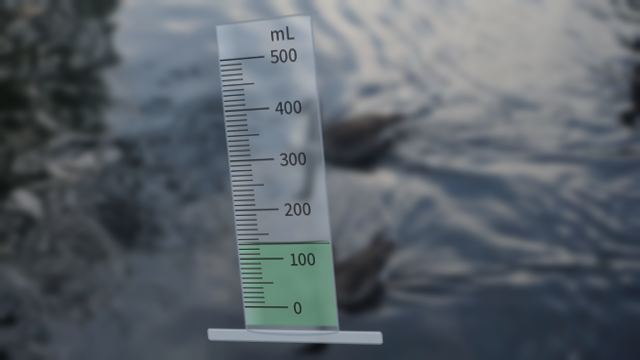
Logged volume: 130 mL
